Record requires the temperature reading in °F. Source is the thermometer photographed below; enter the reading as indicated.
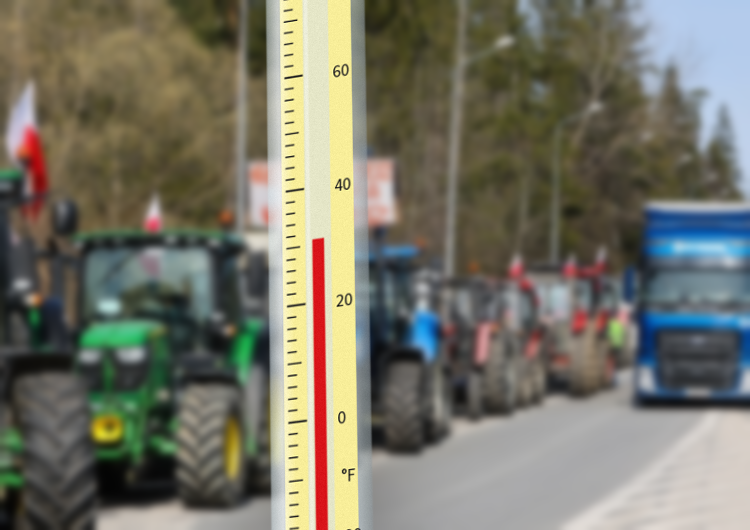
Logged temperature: 31 °F
